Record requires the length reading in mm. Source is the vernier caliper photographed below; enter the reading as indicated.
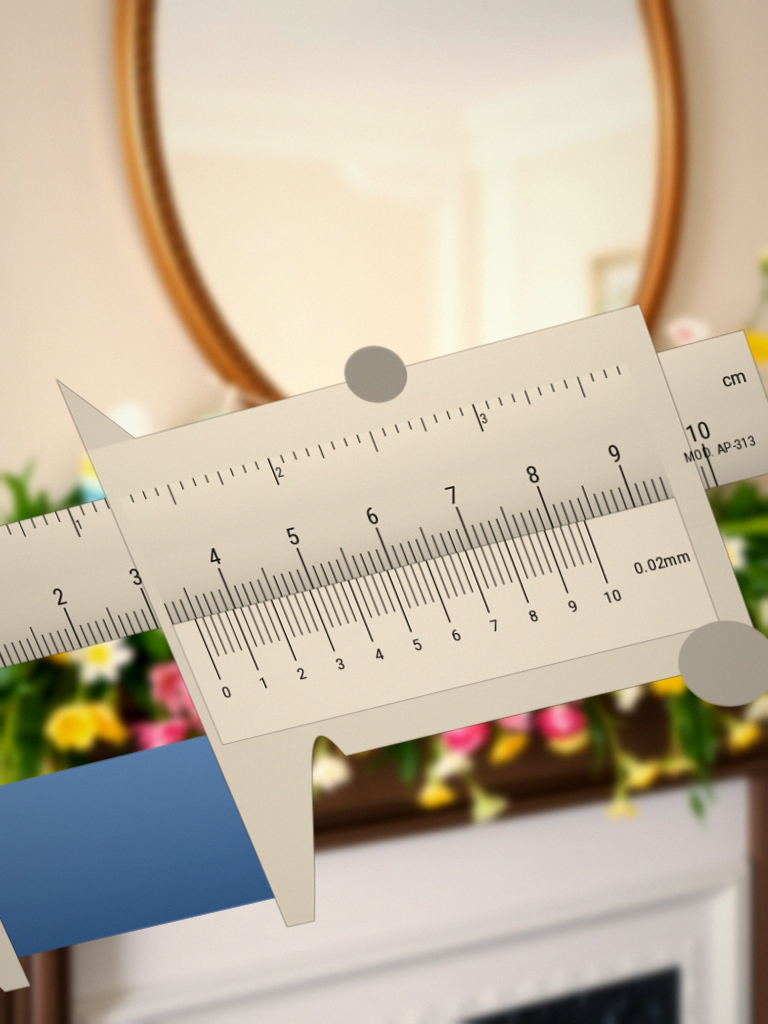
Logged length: 34.8 mm
